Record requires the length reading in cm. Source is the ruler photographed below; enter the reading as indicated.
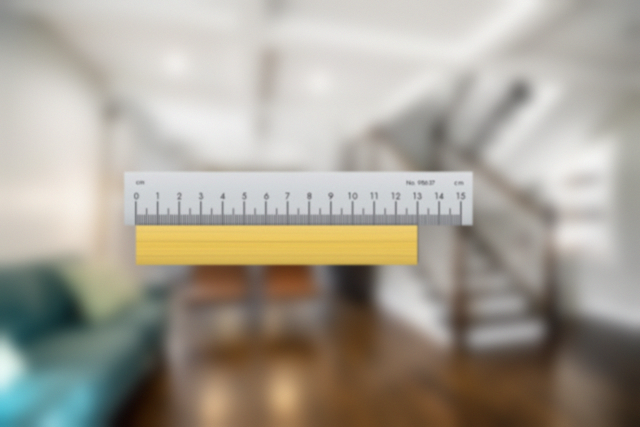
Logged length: 13 cm
